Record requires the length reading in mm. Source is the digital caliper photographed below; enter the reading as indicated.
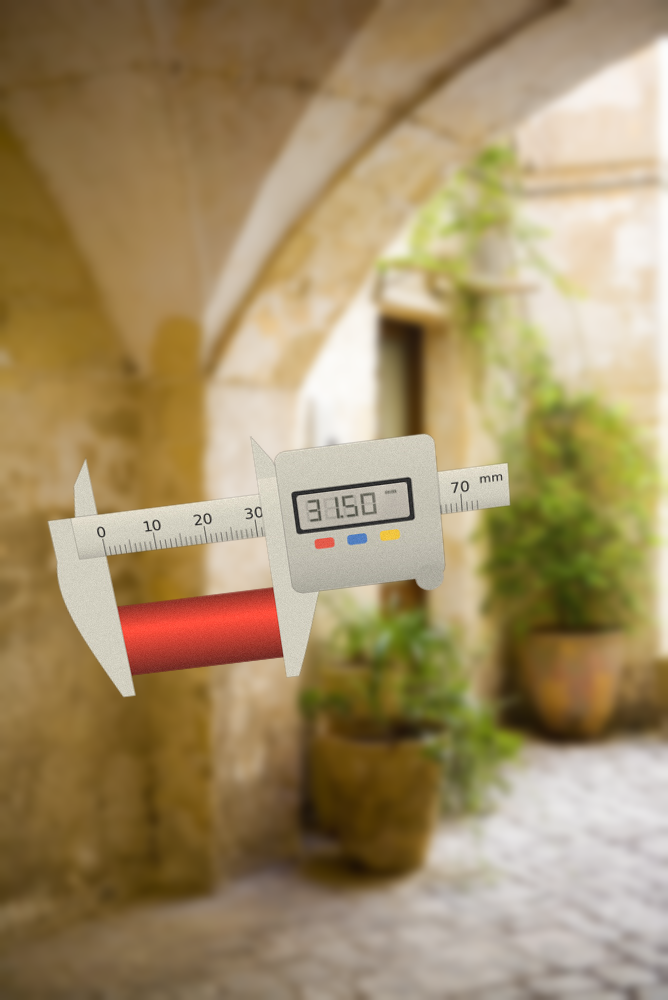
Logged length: 31.50 mm
